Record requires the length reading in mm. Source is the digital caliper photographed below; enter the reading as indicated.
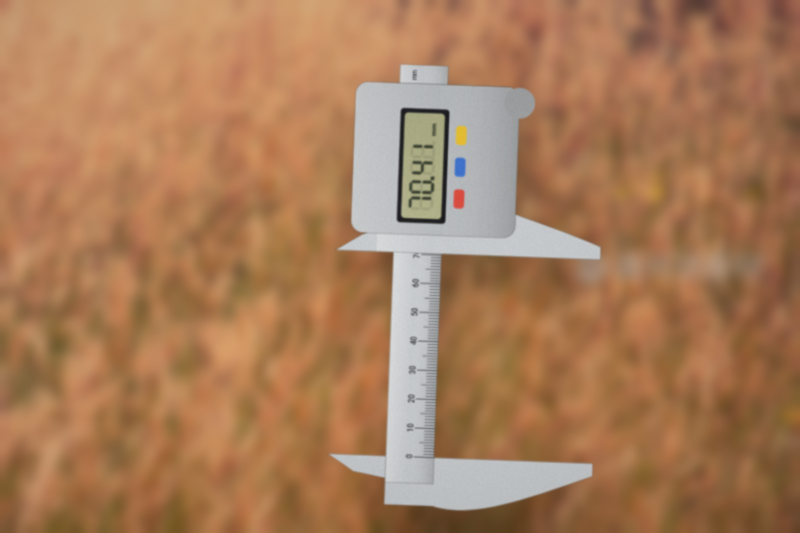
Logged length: 70.41 mm
